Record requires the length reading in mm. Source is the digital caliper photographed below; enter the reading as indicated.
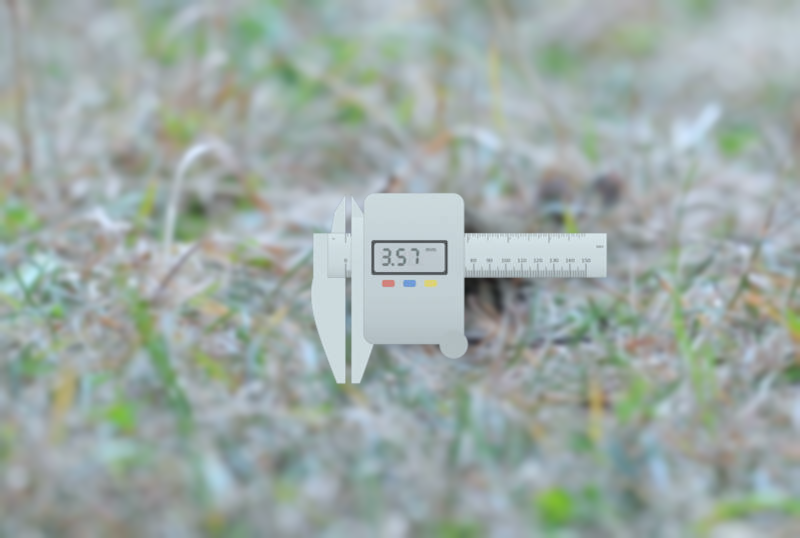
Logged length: 3.57 mm
